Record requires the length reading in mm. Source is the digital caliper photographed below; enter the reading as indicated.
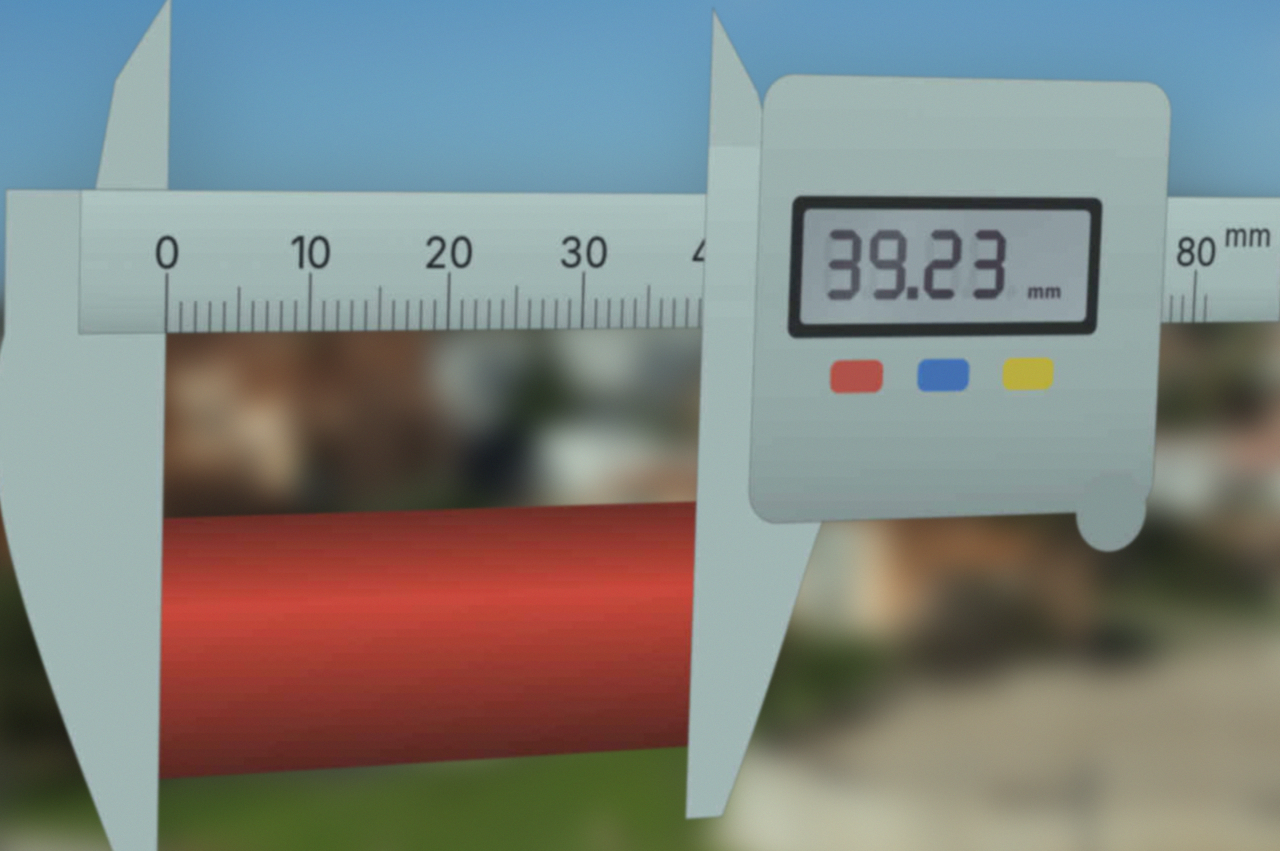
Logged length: 39.23 mm
